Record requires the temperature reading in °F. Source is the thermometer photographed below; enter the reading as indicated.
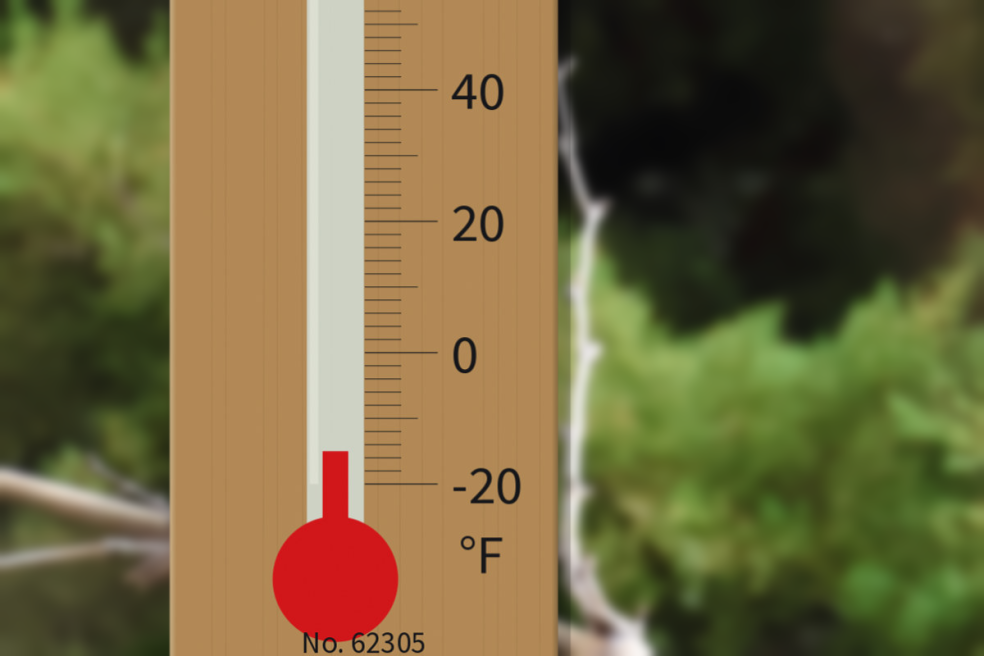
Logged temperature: -15 °F
